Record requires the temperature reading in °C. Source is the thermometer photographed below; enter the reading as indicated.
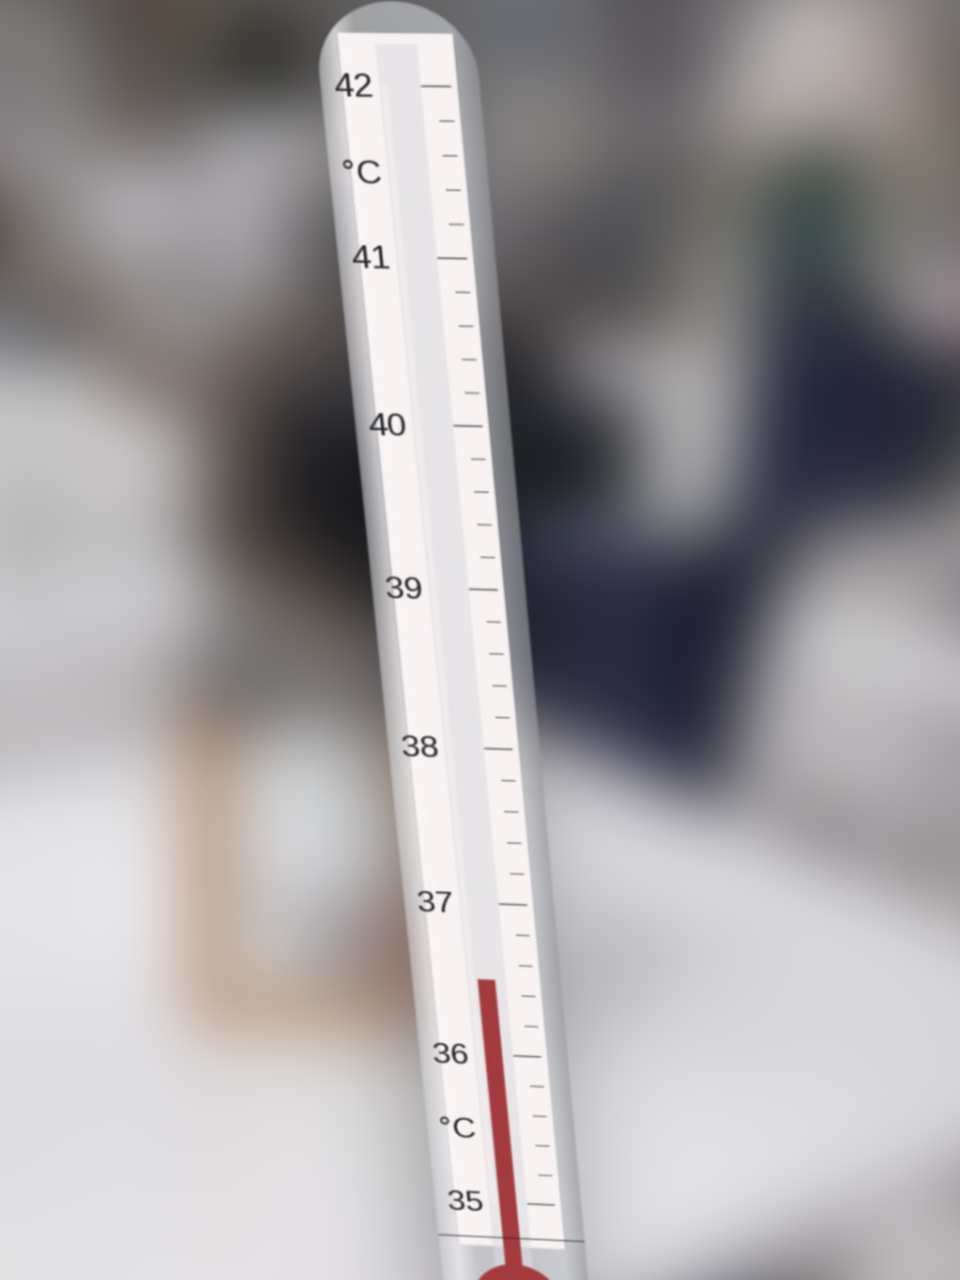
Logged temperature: 36.5 °C
